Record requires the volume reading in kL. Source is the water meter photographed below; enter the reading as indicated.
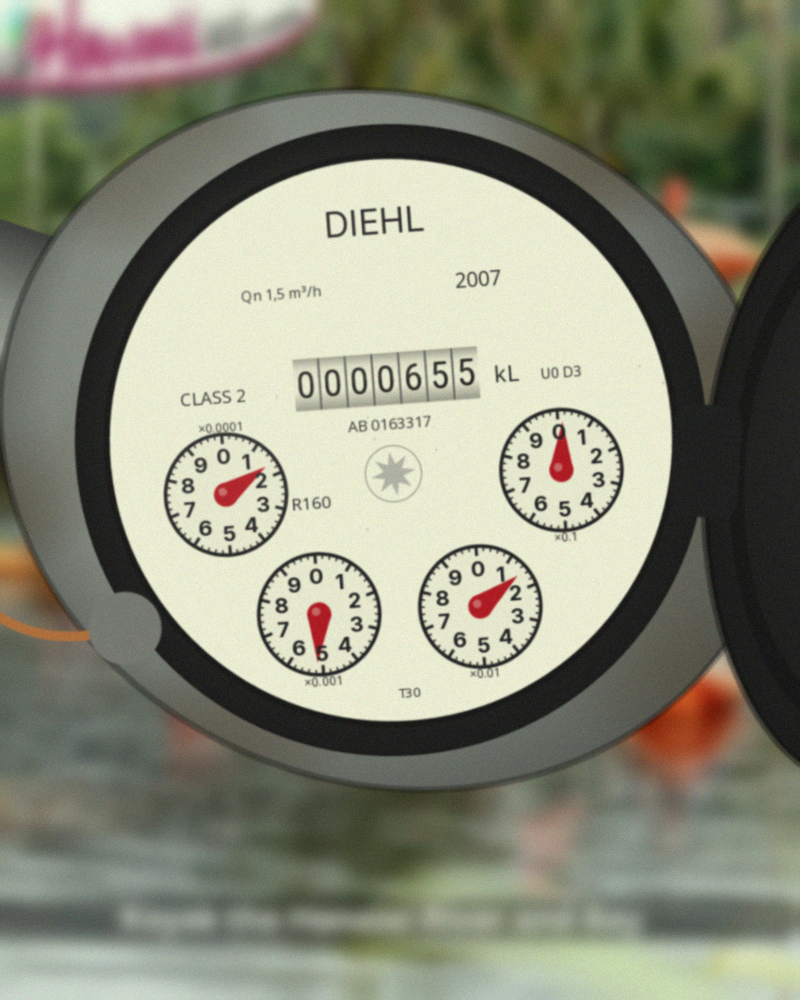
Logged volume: 655.0151 kL
